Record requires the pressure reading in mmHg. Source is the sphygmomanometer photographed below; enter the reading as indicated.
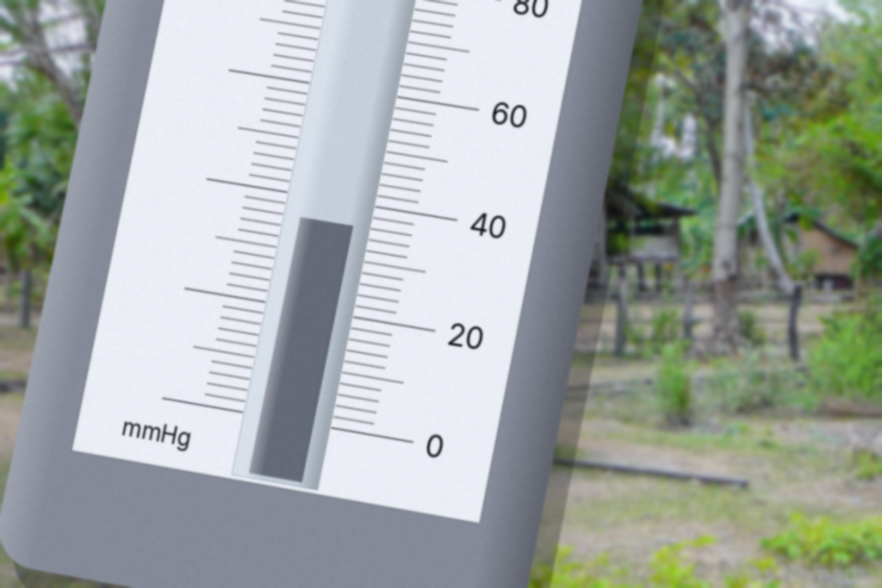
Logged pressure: 36 mmHg
